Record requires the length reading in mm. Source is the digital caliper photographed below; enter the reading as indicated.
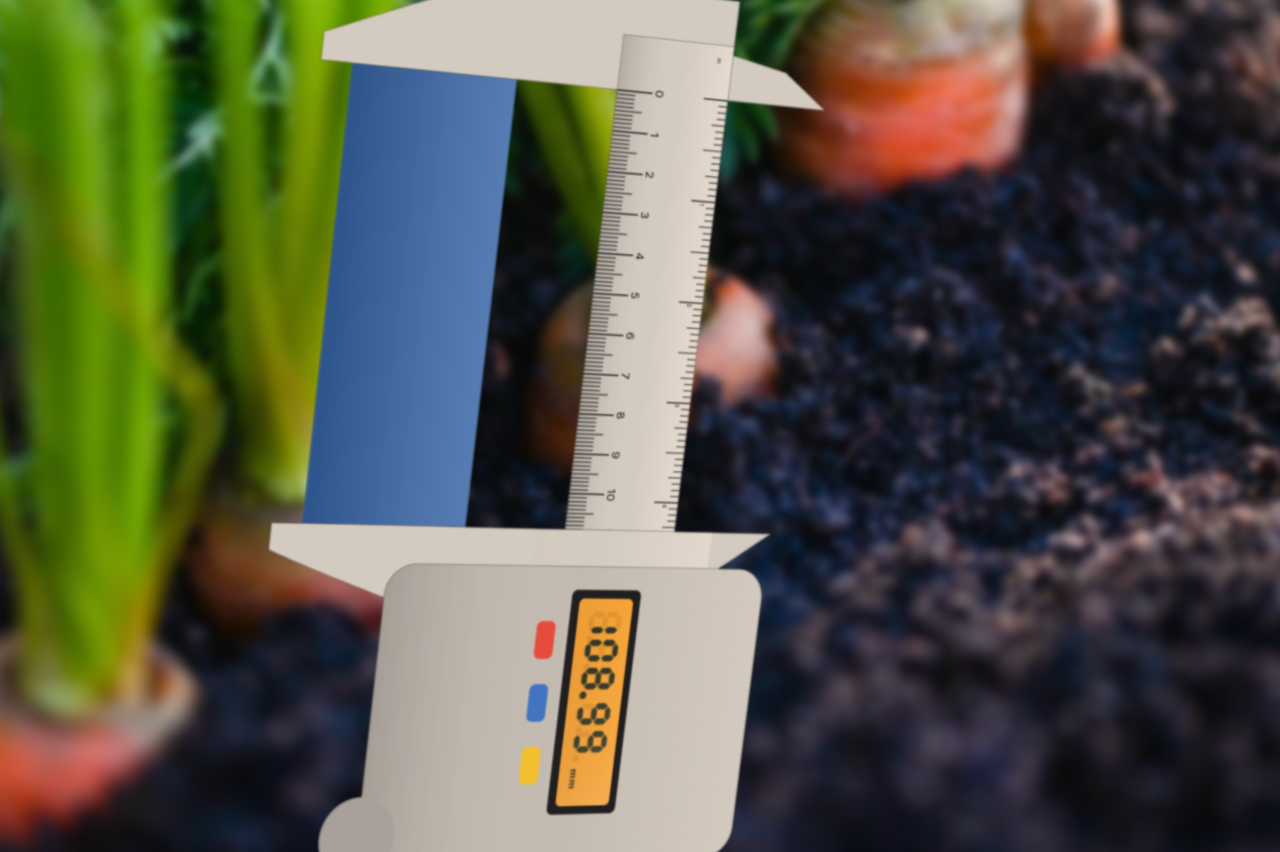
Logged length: 108.99 mm
